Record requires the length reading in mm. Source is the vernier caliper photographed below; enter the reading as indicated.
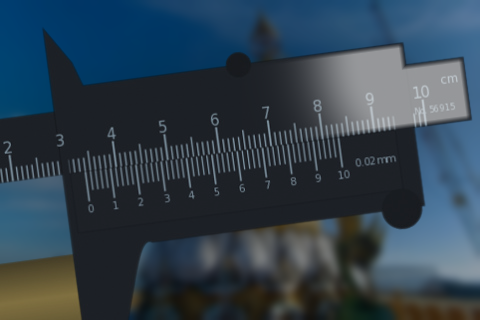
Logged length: 34.0 mm
